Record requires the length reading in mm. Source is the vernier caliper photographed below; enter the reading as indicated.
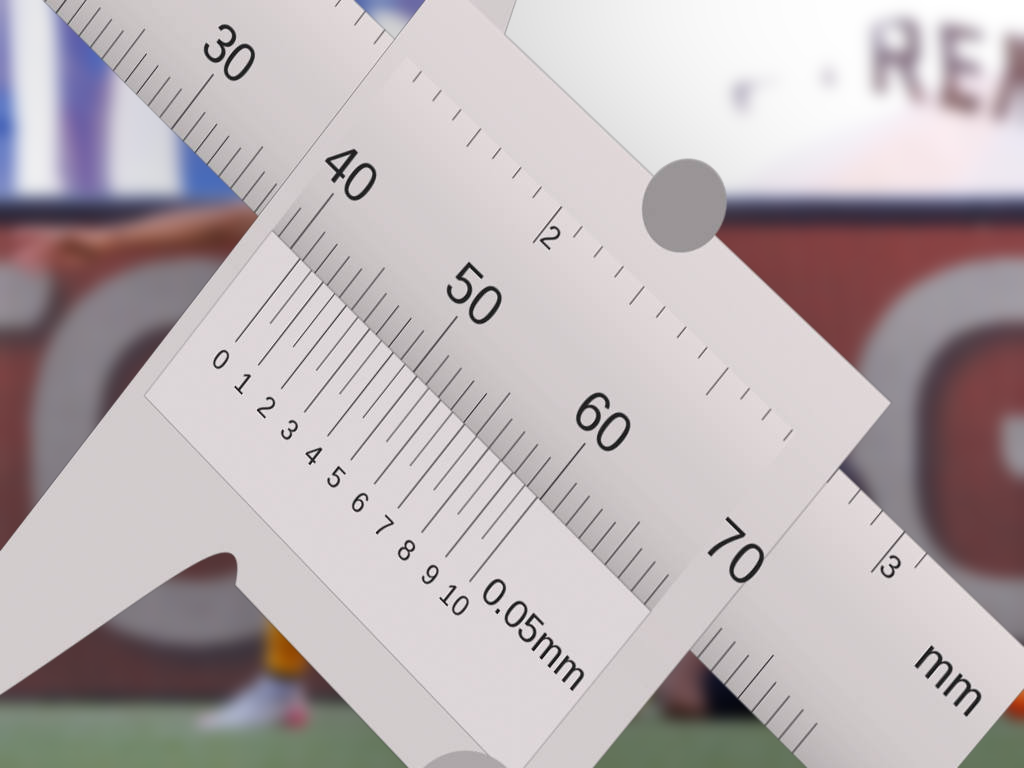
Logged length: 40.8 mm
